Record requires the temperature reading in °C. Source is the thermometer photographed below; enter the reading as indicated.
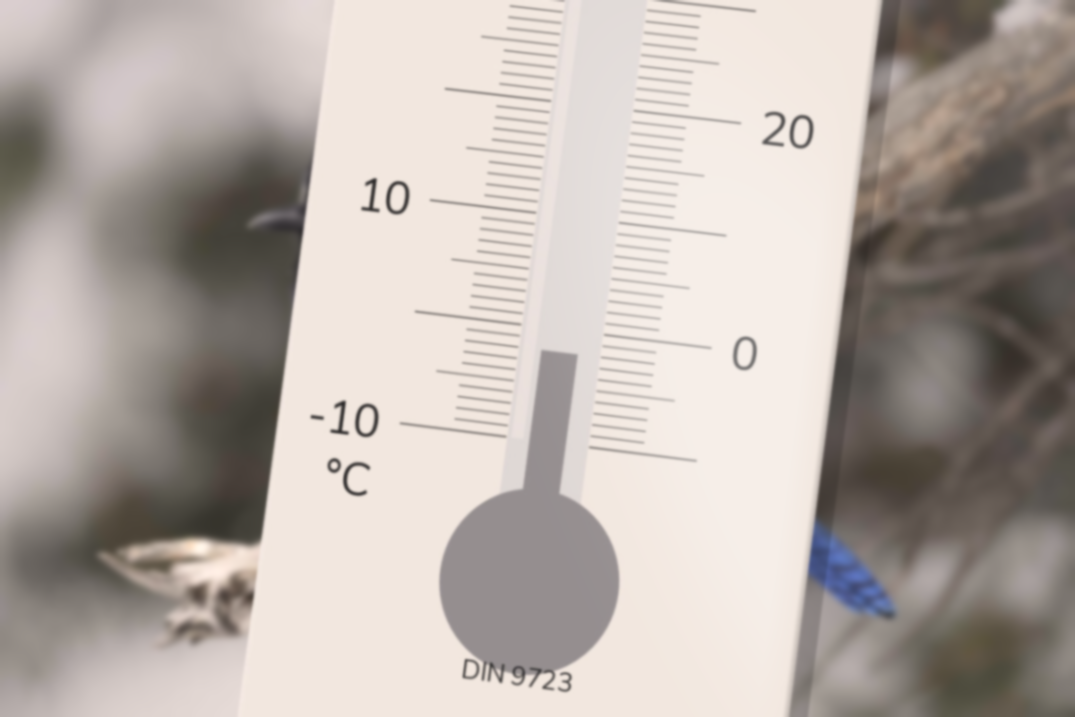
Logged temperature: -2 °C
